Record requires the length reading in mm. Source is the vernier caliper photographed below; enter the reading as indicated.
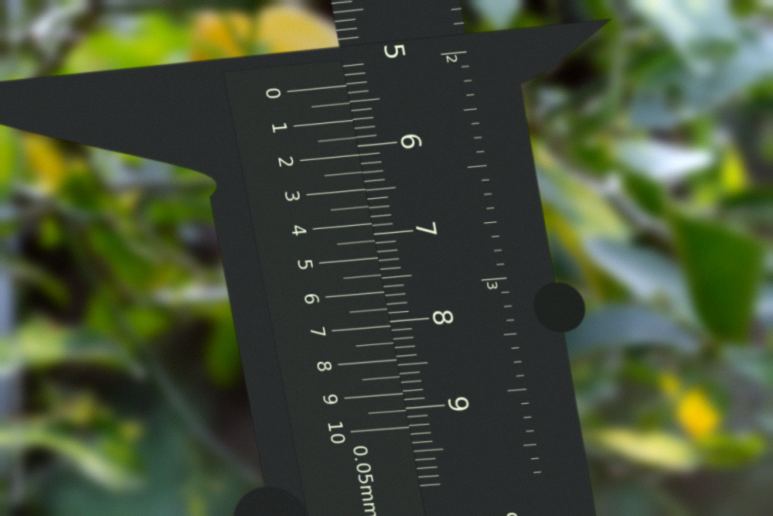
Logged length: 53.2 mm
